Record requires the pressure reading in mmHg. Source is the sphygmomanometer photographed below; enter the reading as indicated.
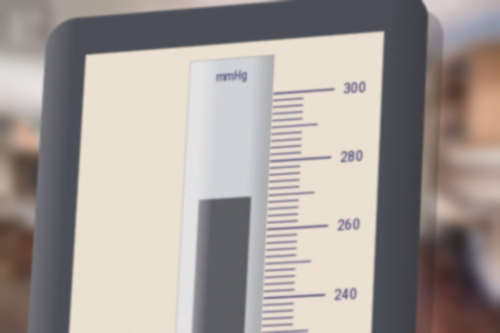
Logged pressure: 270 mmHg
